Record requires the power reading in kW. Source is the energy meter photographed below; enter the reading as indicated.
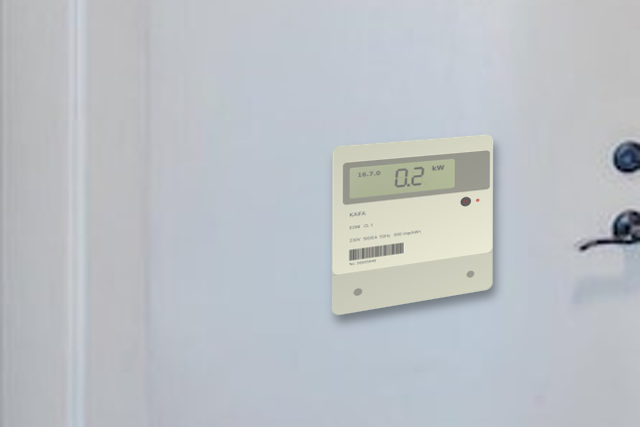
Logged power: 0.2 kW
